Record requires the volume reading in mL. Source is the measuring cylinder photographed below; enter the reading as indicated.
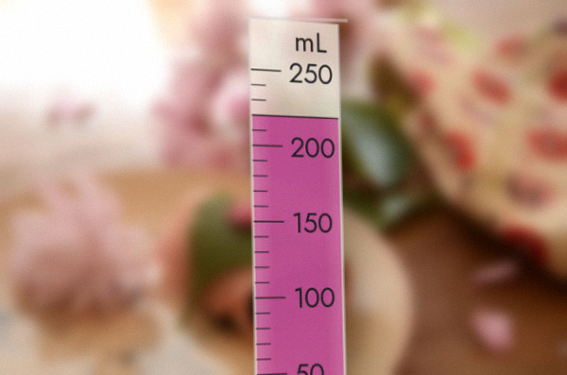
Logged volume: 220 mL
